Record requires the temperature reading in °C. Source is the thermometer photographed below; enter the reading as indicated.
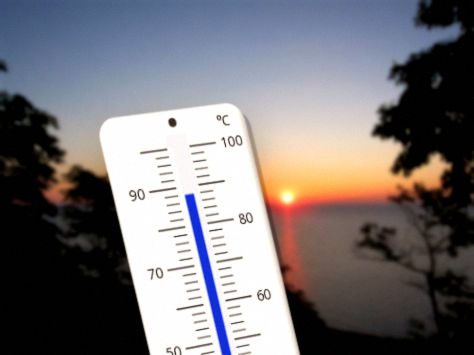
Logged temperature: 88 °C
